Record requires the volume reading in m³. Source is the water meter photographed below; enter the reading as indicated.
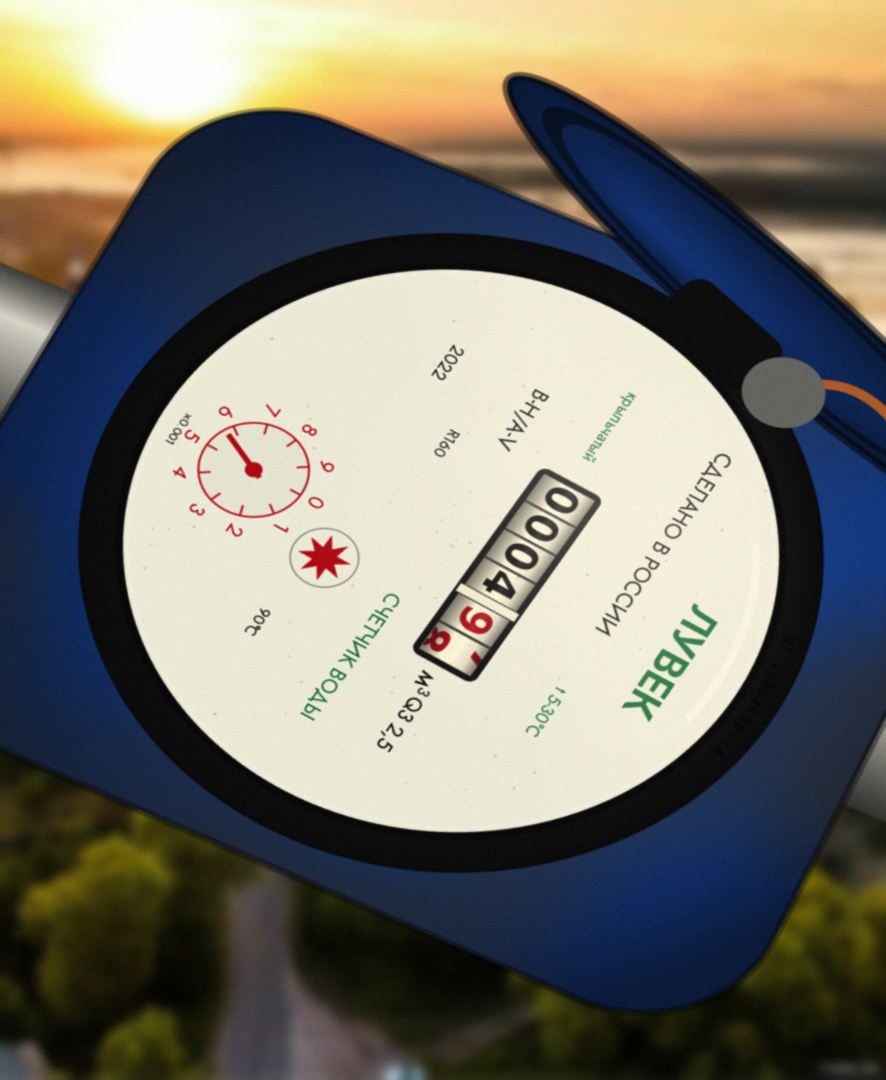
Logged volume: 4.975 m³
